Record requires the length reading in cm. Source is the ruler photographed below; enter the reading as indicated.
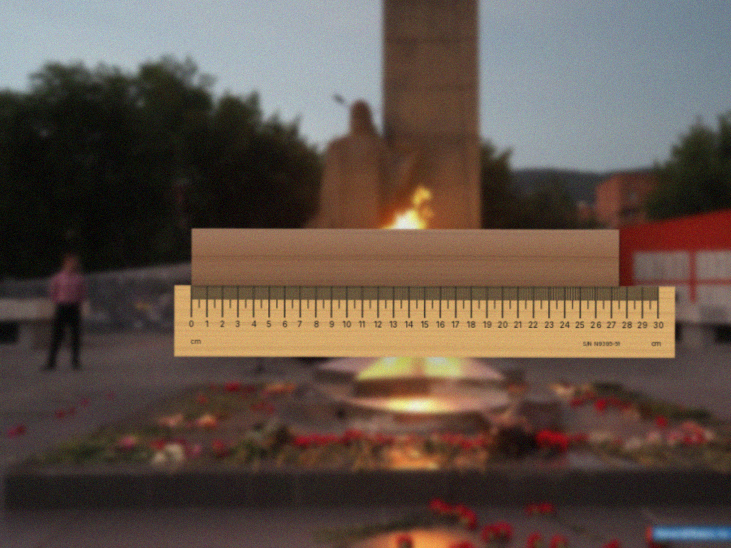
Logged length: 27.5 cm
